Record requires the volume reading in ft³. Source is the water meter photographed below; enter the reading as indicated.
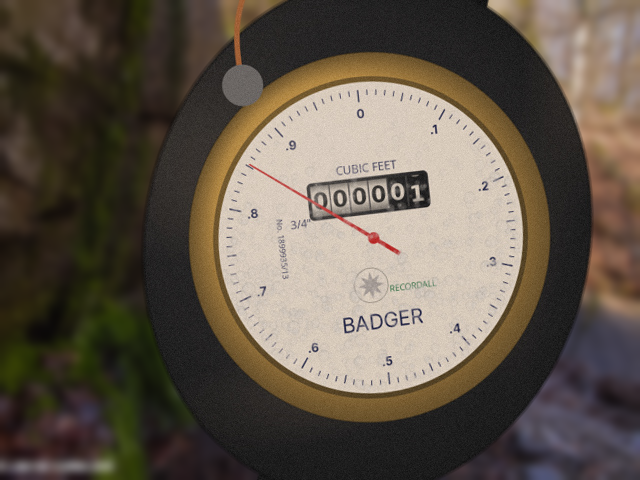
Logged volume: 0.85 ft³
